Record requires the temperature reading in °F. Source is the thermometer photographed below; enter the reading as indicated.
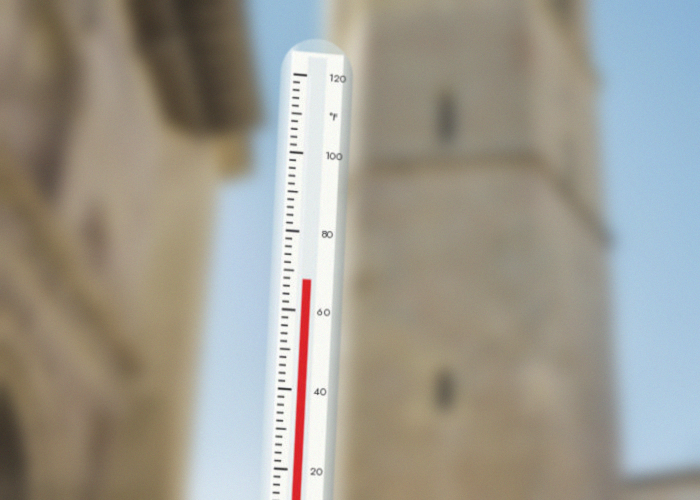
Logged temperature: 68 °F
